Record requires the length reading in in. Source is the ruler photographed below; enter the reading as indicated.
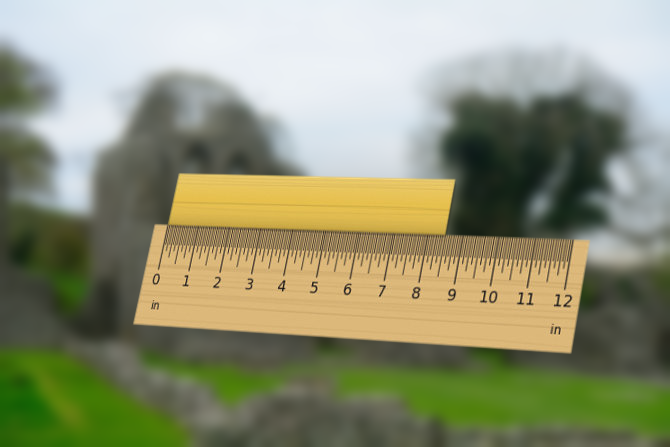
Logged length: 8.5 in
